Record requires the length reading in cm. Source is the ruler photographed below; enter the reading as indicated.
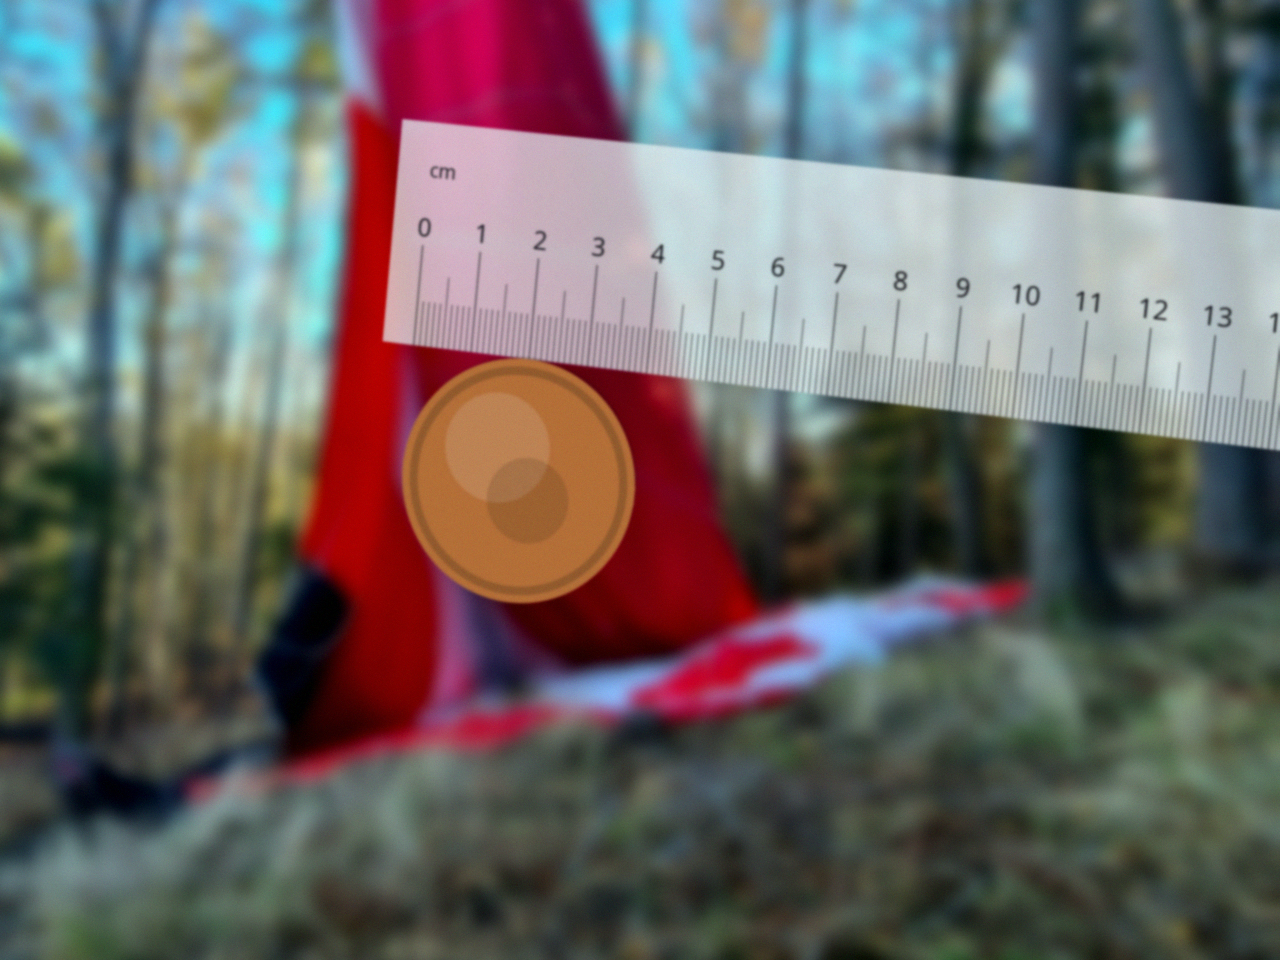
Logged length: 4 cm
